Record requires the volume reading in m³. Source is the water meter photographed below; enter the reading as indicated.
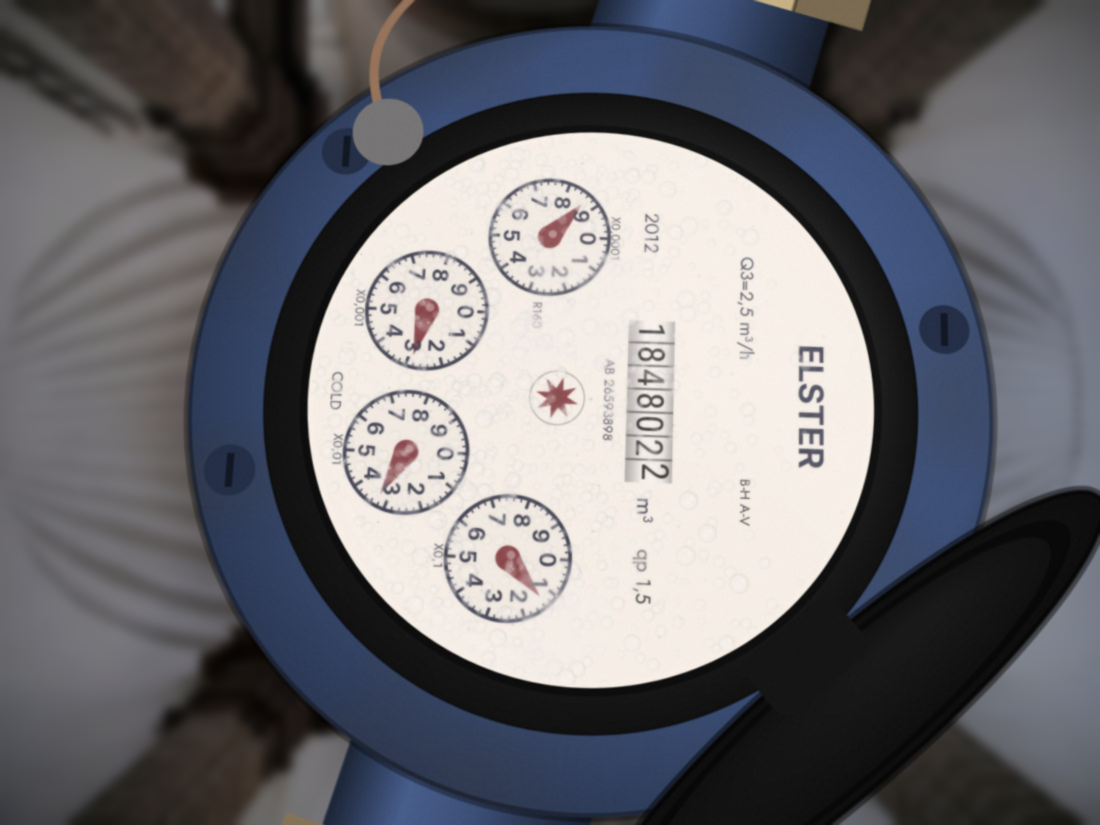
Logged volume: 1848022.1328 m³
